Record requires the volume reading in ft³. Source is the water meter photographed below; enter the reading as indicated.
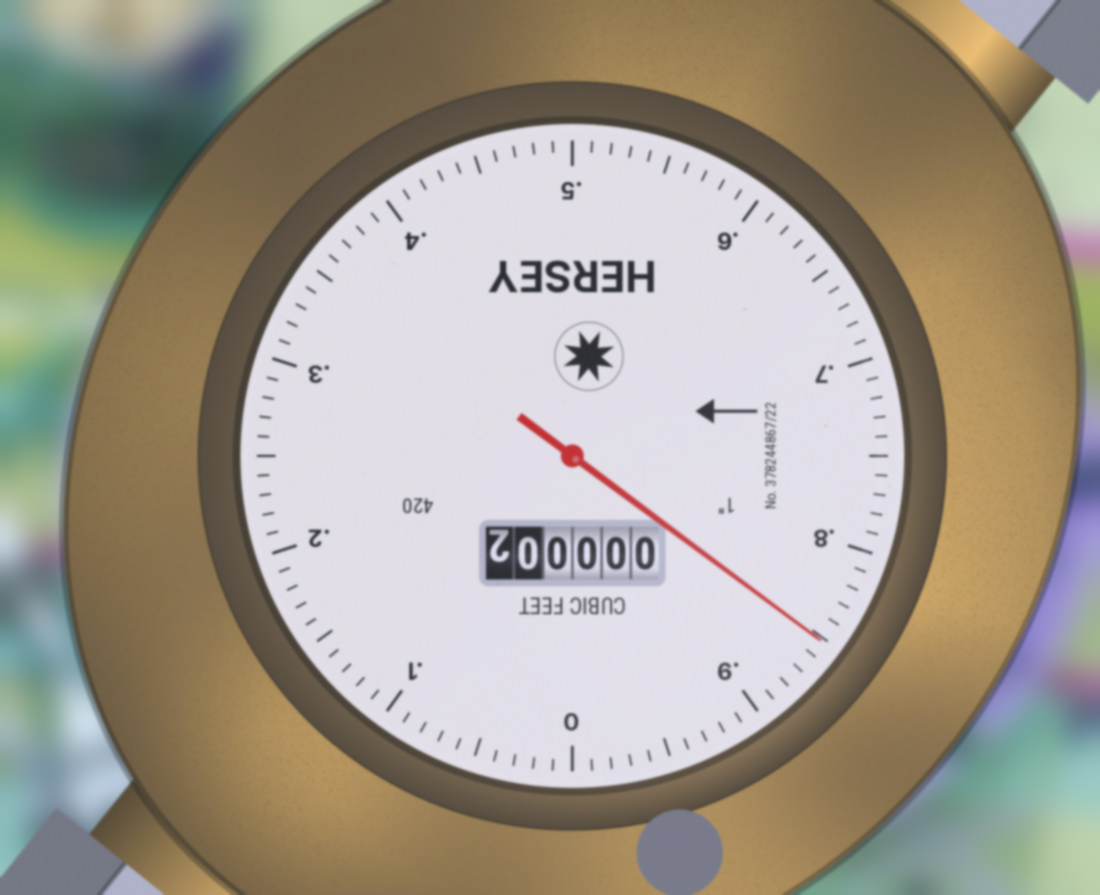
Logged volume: 1.85 ft³
